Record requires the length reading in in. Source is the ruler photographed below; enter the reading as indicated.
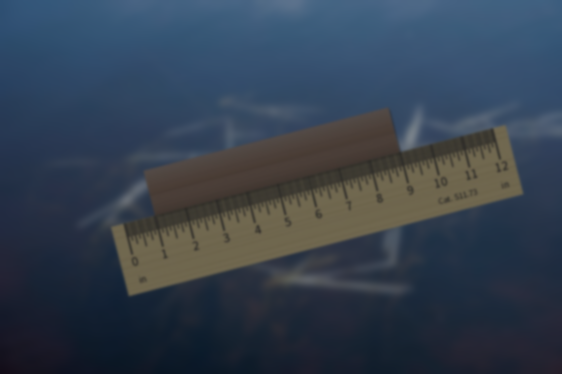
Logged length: 8 in
